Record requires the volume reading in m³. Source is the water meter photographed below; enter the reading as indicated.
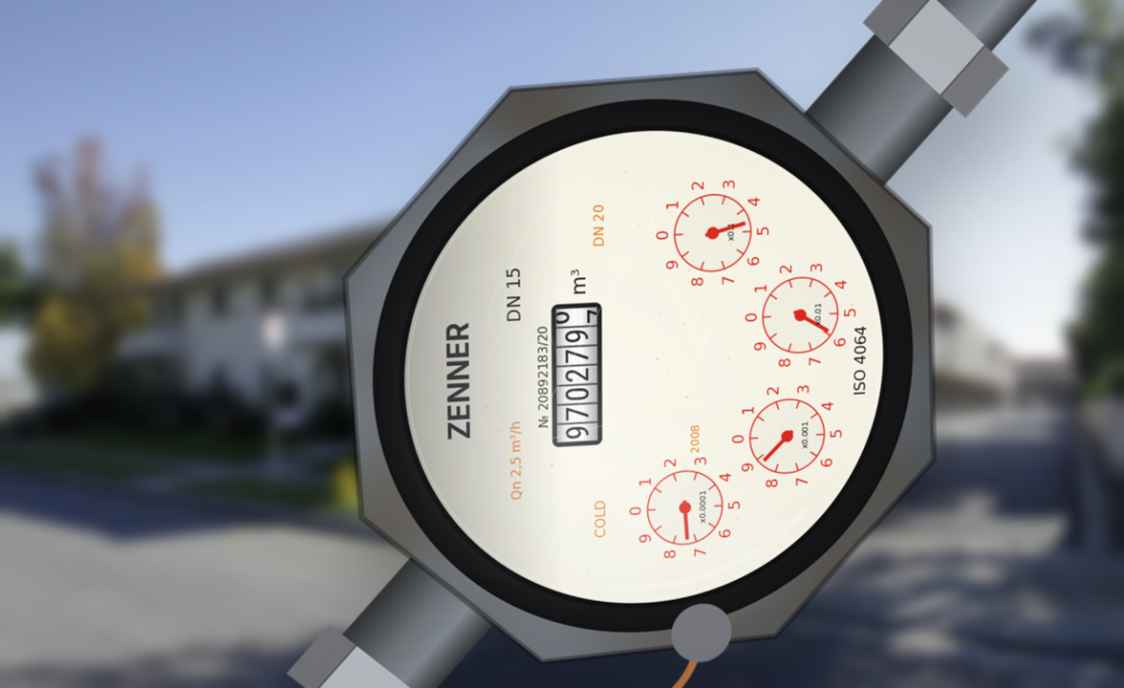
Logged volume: 9702796.4587 m³
